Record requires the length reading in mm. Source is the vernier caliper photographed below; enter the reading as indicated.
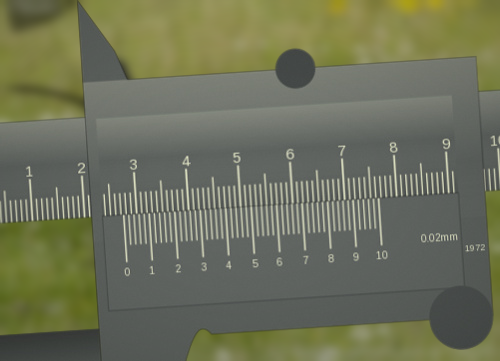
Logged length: 27.5 mm
